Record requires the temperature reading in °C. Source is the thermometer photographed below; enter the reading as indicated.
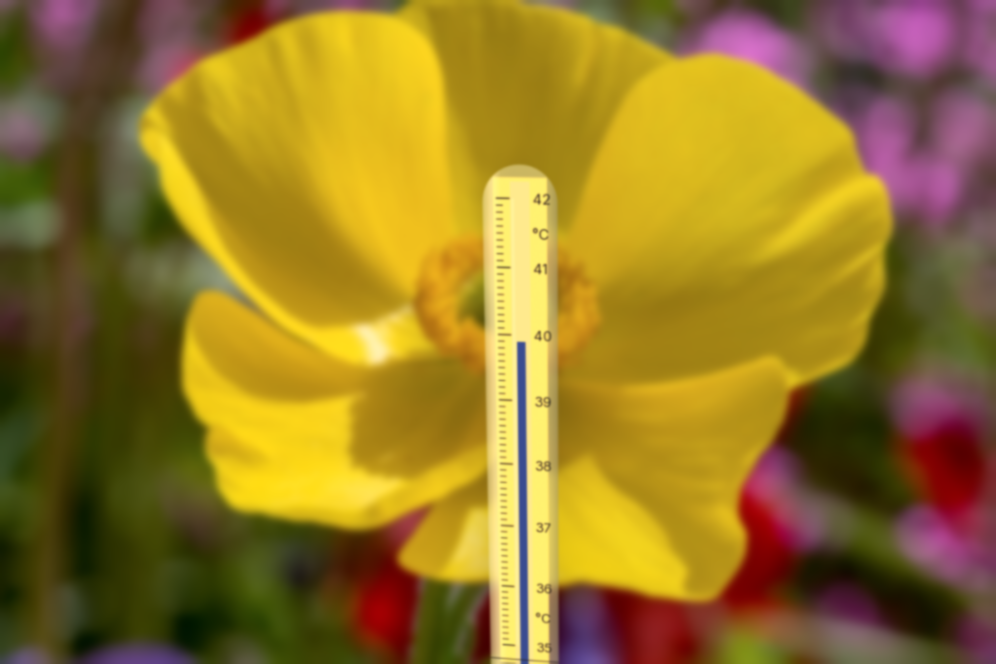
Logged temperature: 39.9 °C
